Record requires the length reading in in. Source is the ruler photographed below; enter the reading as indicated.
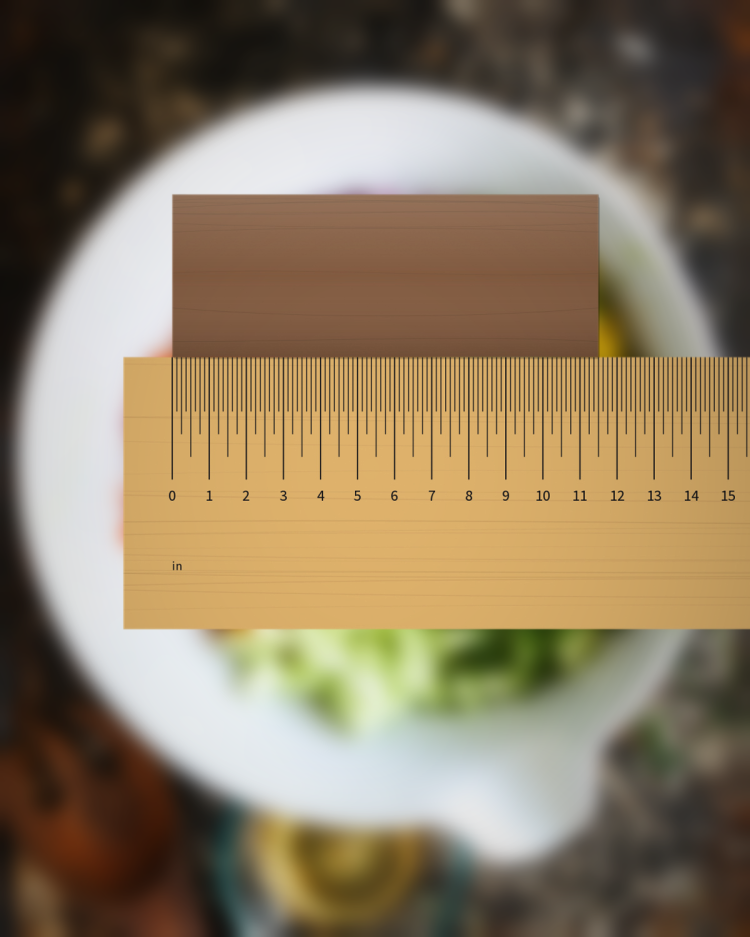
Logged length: 11.5 in
